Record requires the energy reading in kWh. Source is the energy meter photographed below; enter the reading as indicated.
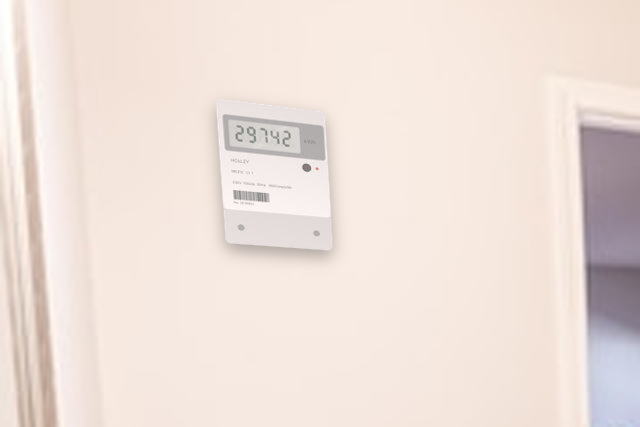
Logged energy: 29742 kWh
